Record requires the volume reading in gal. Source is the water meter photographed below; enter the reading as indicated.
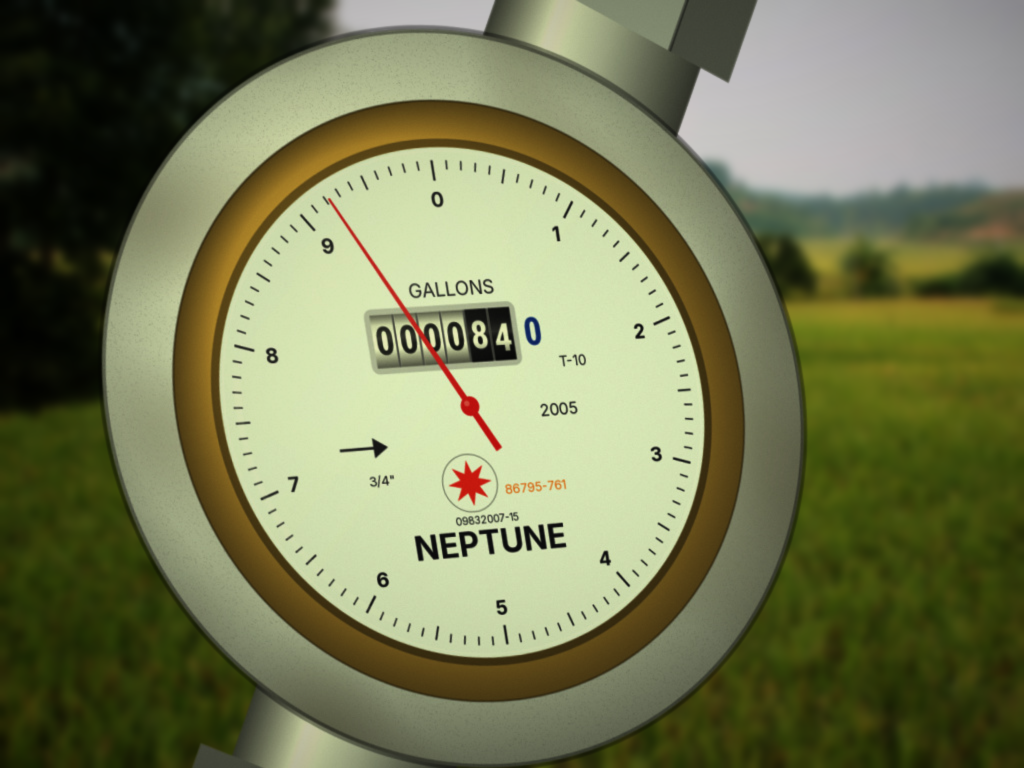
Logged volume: 839.2 gal
